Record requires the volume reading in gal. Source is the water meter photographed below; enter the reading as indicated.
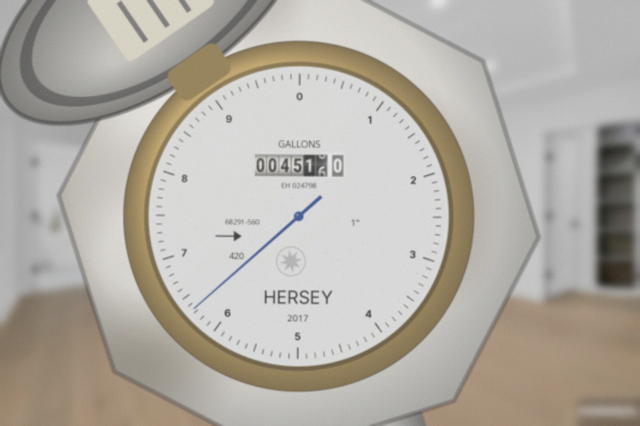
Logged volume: 45156.3 gal
